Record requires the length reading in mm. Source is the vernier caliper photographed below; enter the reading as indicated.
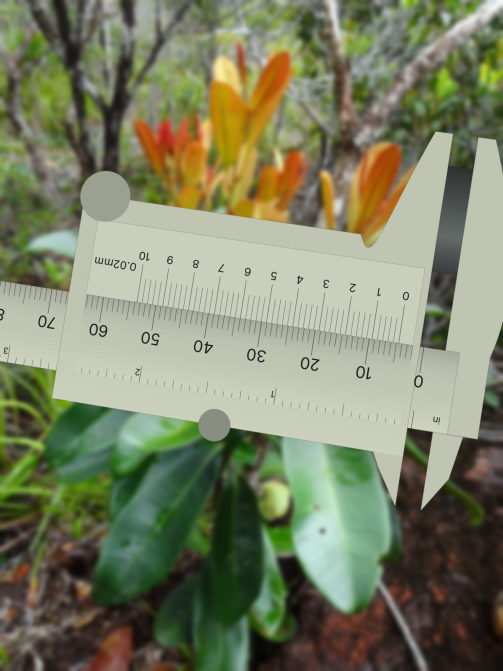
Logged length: 4.6 mm
